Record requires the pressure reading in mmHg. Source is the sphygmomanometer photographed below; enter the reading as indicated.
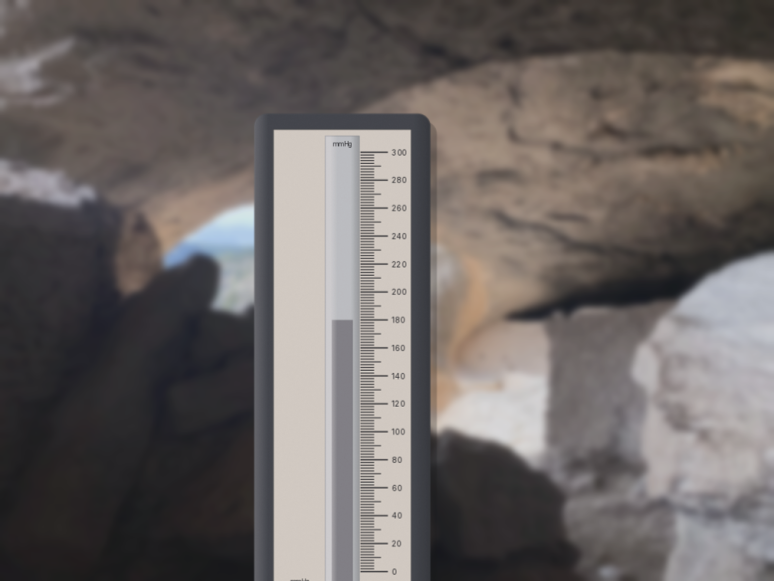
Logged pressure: 180 mmHg
